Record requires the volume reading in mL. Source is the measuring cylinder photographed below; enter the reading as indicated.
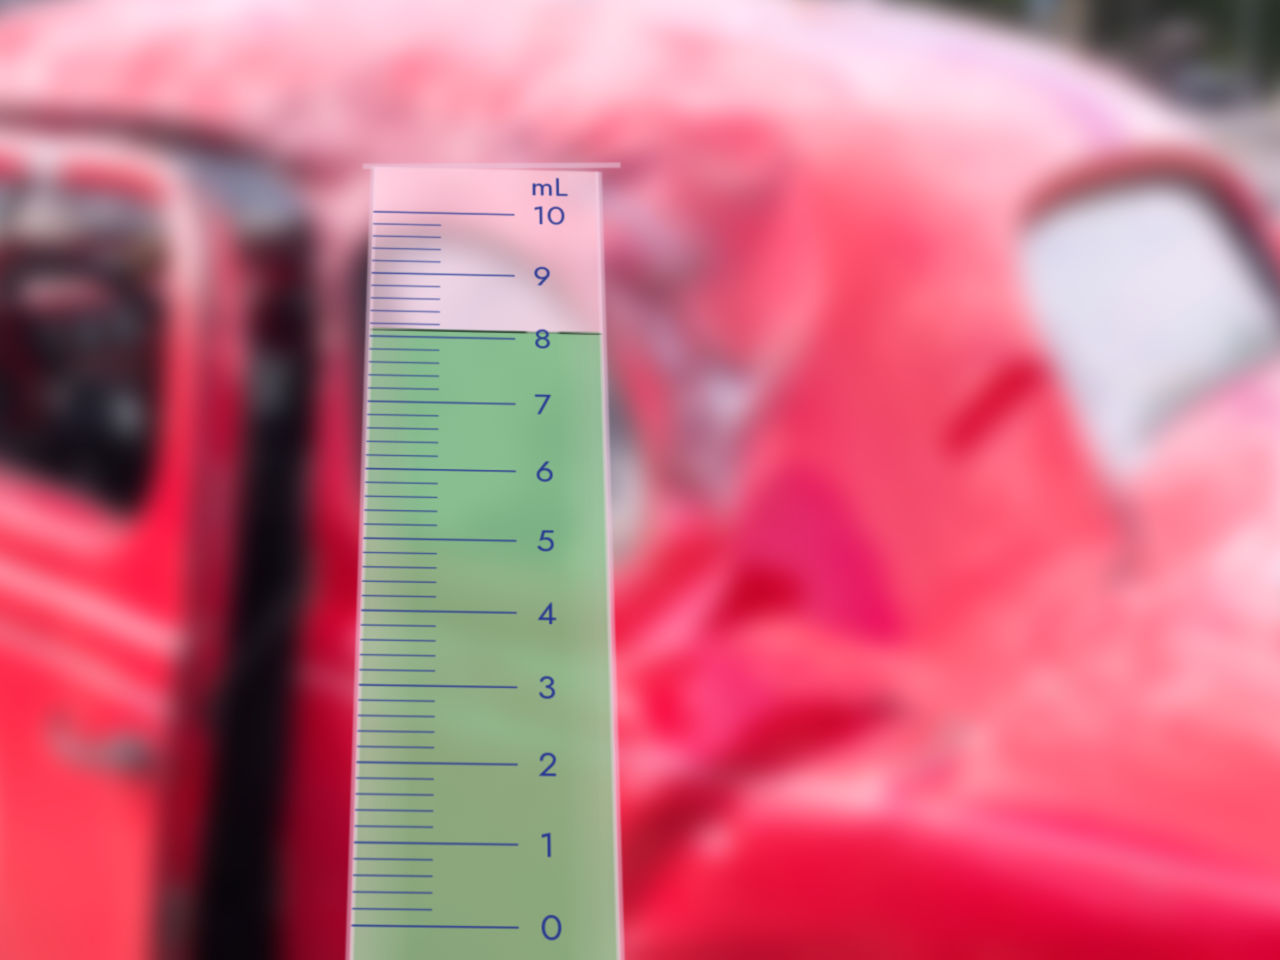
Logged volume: 8.1 mL
